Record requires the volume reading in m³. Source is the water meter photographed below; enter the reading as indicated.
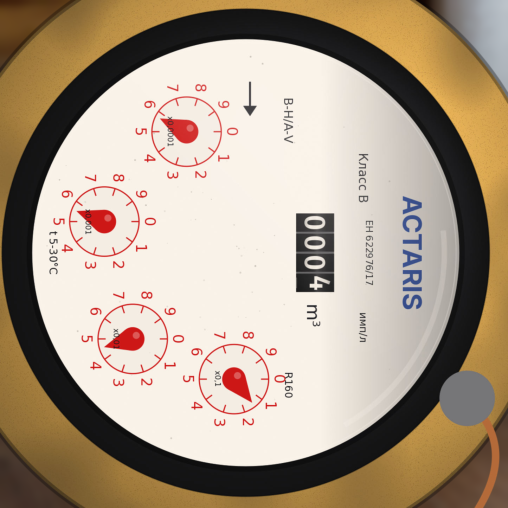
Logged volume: 4.1455 m³
